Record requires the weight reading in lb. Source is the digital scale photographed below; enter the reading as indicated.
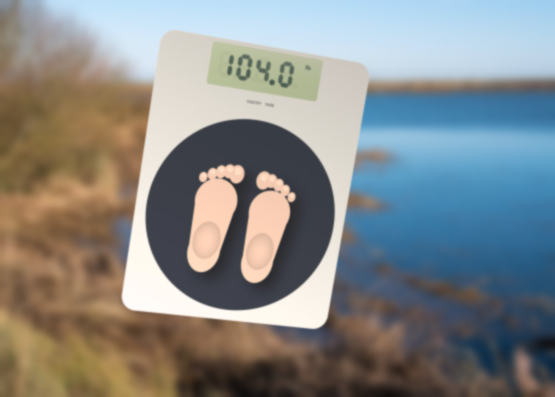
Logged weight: 104.0 lb
